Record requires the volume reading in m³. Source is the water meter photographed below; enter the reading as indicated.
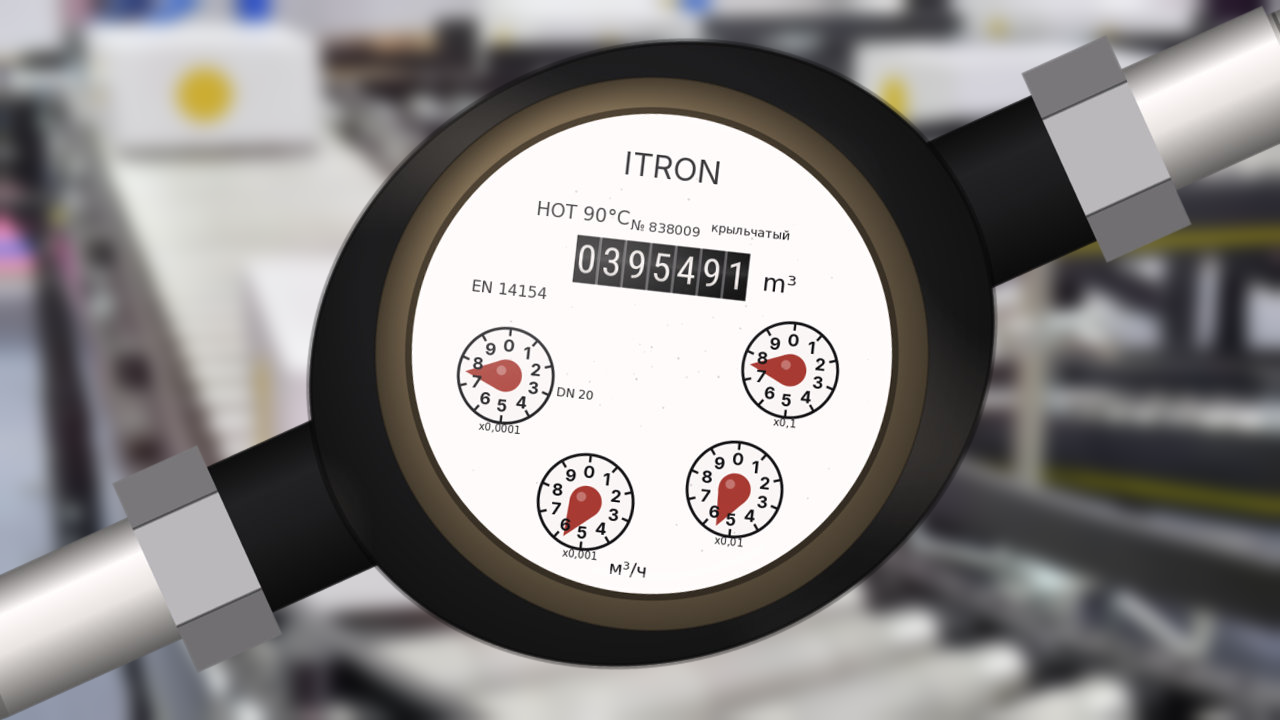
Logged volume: 395491.7557 m³
